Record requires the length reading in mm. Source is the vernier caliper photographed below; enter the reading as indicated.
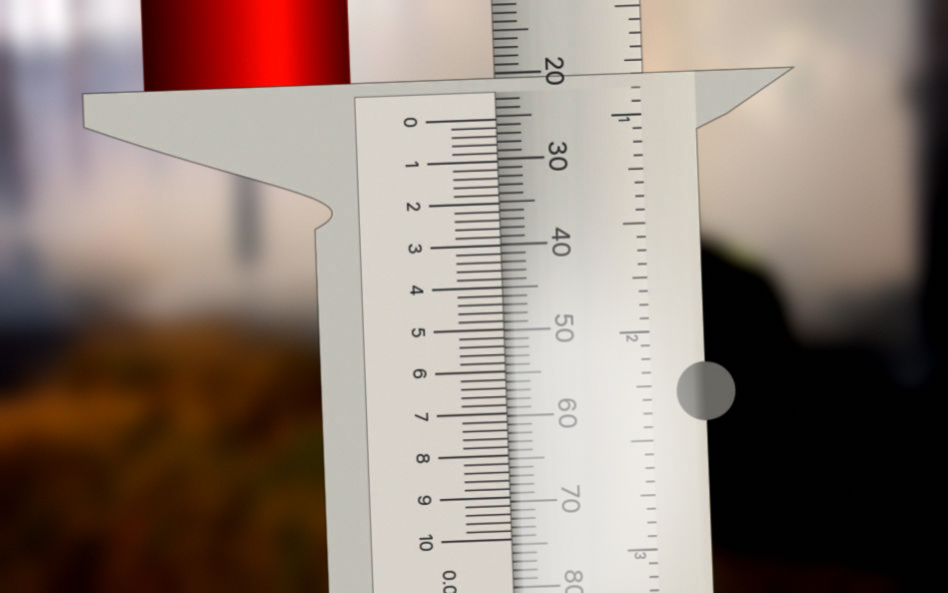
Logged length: 25.4 mm
